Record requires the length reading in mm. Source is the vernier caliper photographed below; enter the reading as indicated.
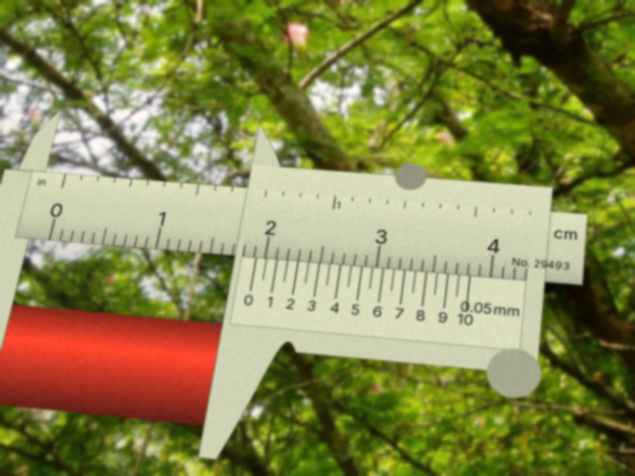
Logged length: 19.2 mm
